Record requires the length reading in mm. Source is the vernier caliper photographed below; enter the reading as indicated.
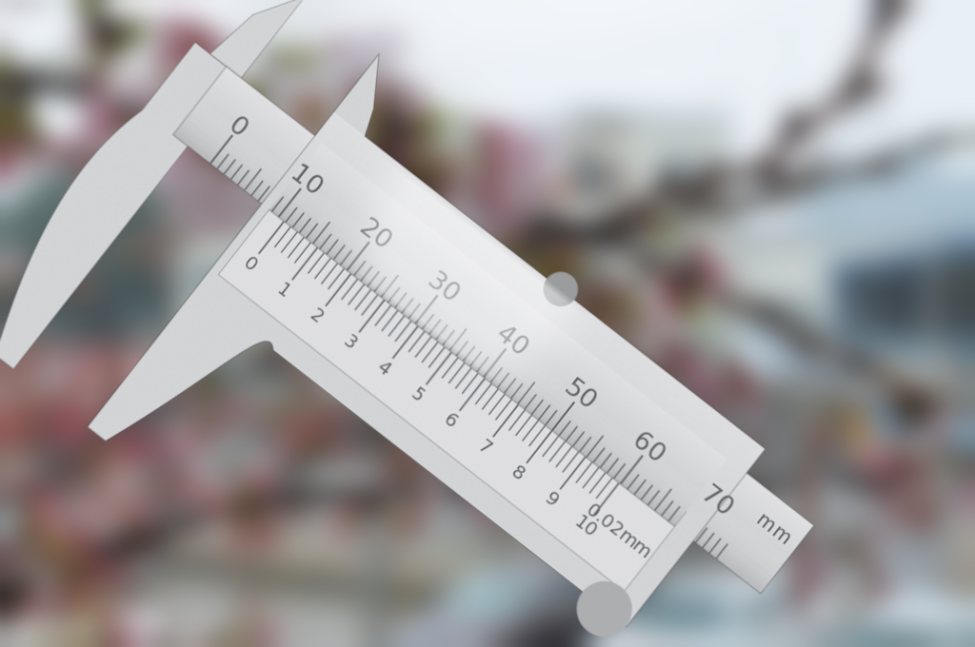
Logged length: 10.8 mm
